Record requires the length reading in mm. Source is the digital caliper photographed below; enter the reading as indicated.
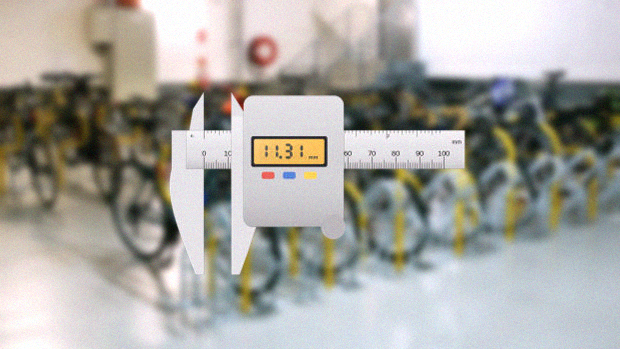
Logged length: 11.31 mm
